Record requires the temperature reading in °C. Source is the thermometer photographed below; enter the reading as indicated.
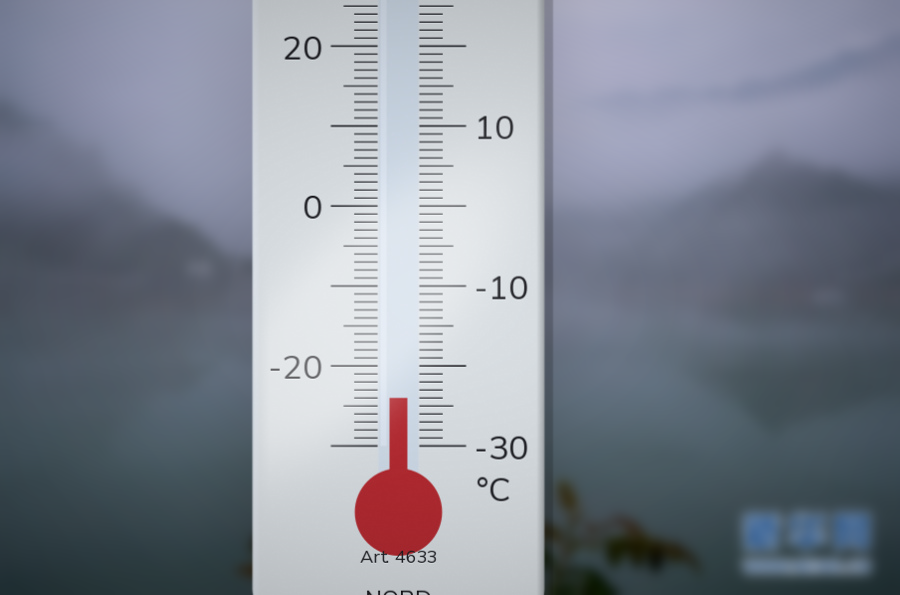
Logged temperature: -24 °C
